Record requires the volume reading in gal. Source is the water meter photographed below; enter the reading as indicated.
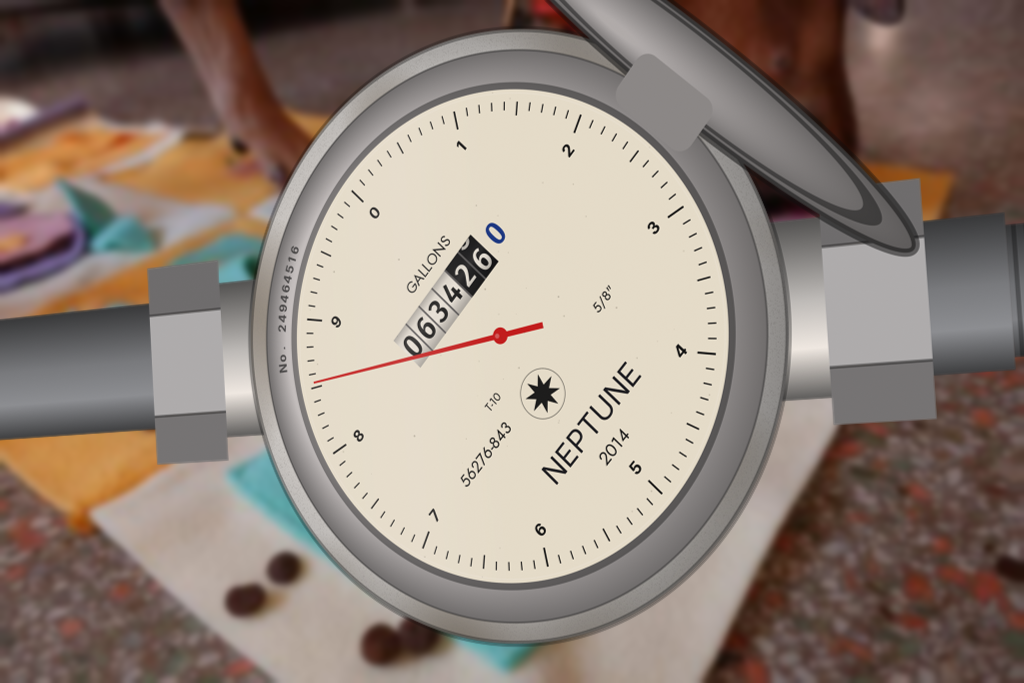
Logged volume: 634258.5 gal
